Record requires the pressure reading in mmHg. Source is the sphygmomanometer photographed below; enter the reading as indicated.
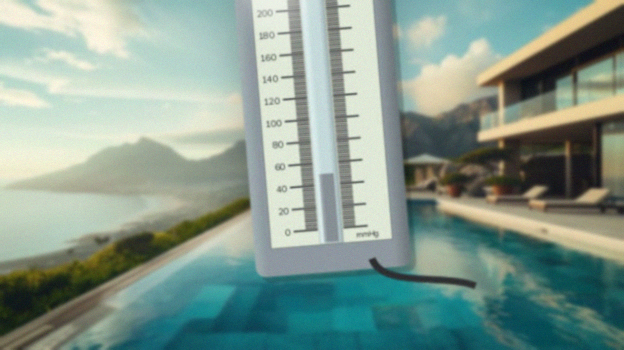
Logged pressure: 50 mmHg
